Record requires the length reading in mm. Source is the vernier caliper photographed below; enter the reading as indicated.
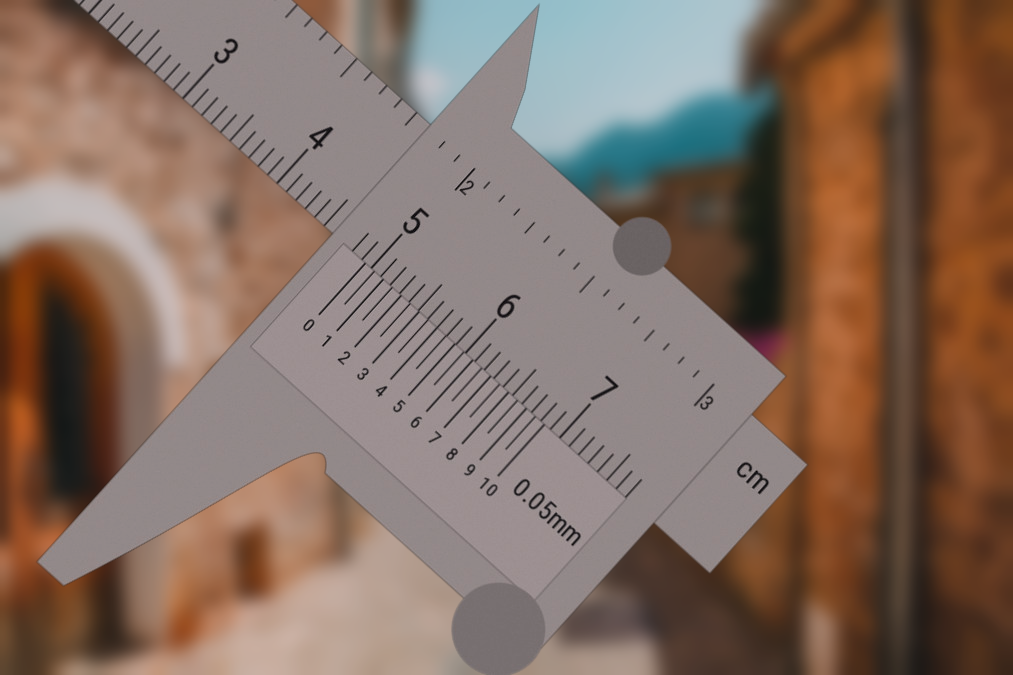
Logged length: 49.4 mm
